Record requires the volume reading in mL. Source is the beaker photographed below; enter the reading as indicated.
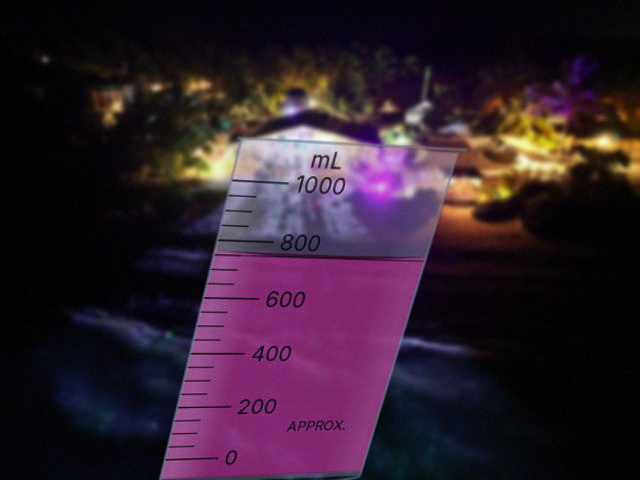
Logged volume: 750 mL
